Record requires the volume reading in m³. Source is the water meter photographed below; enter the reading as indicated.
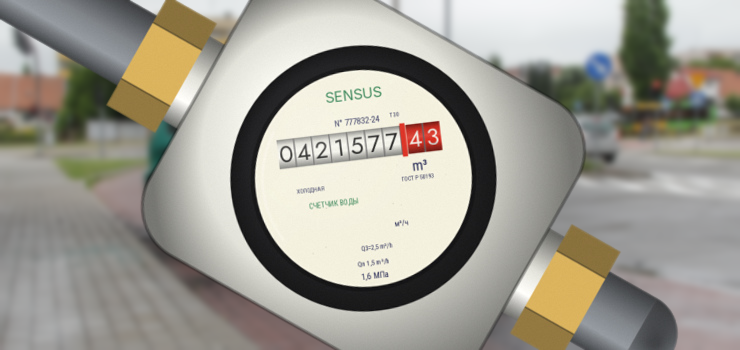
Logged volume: 421577.43 m³
